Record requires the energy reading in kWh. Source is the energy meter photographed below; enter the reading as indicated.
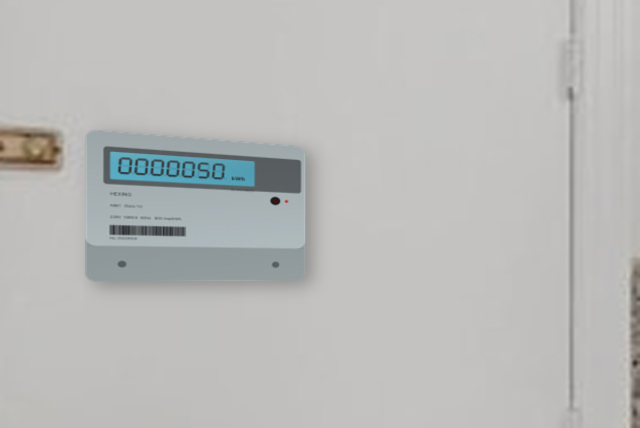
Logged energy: 50 kWh
